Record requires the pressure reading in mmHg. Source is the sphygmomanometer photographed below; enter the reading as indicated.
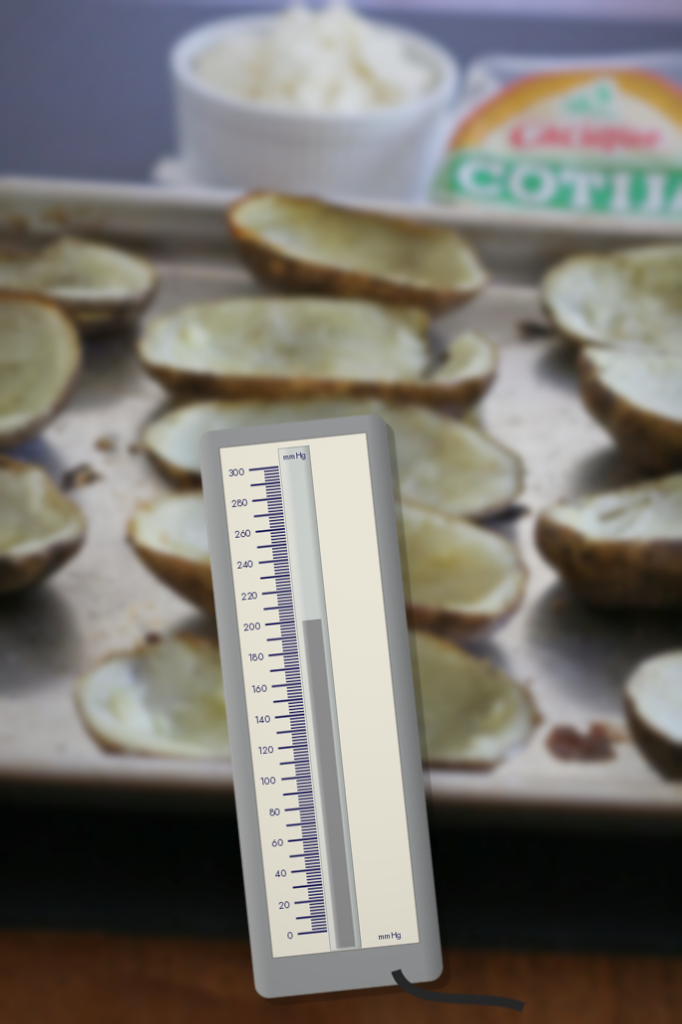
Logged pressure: 200 mmHg
